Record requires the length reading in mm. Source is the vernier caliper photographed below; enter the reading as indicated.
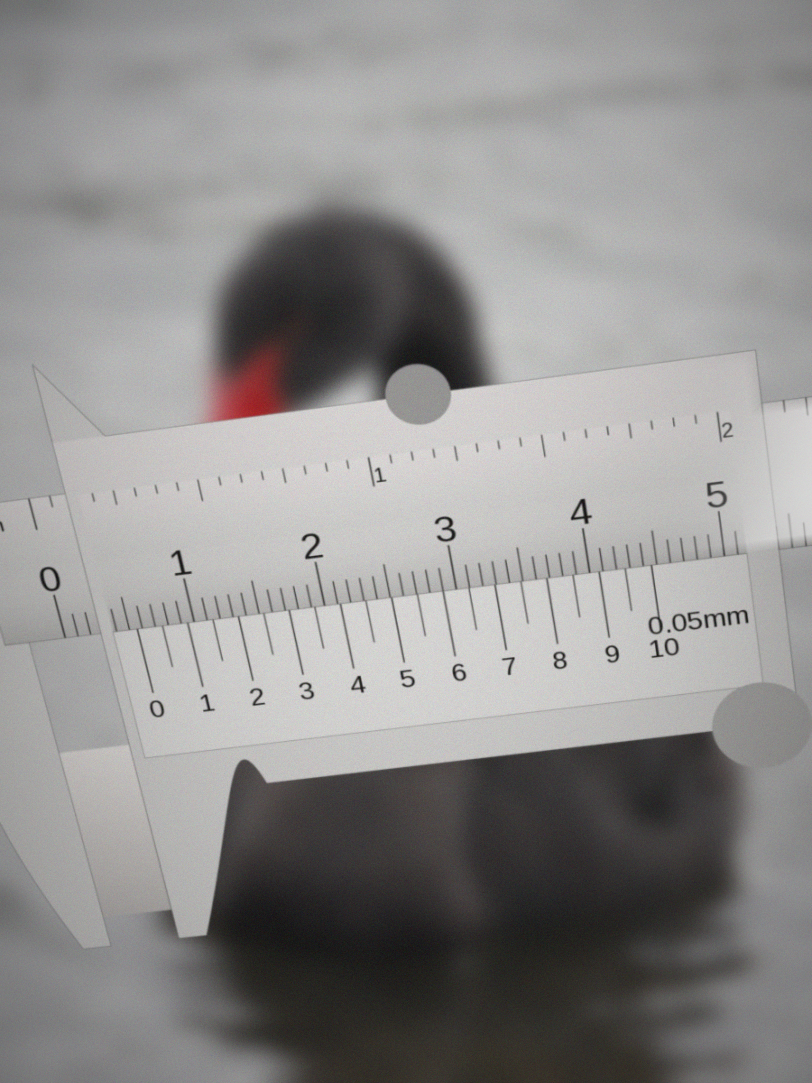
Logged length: 5.6 mm
